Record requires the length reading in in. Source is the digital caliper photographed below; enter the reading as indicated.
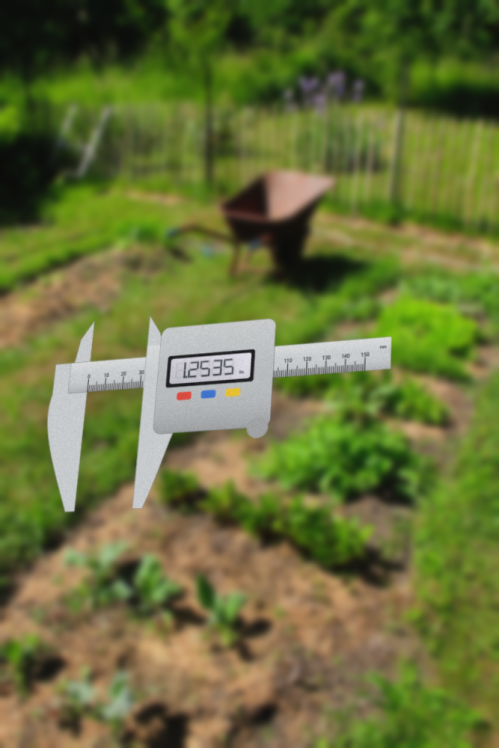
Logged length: 1.2535 in
